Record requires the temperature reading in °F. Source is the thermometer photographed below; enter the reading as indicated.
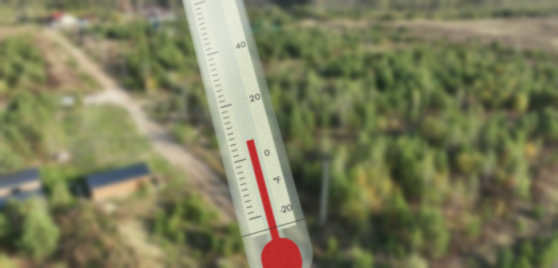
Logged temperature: 6 °F
